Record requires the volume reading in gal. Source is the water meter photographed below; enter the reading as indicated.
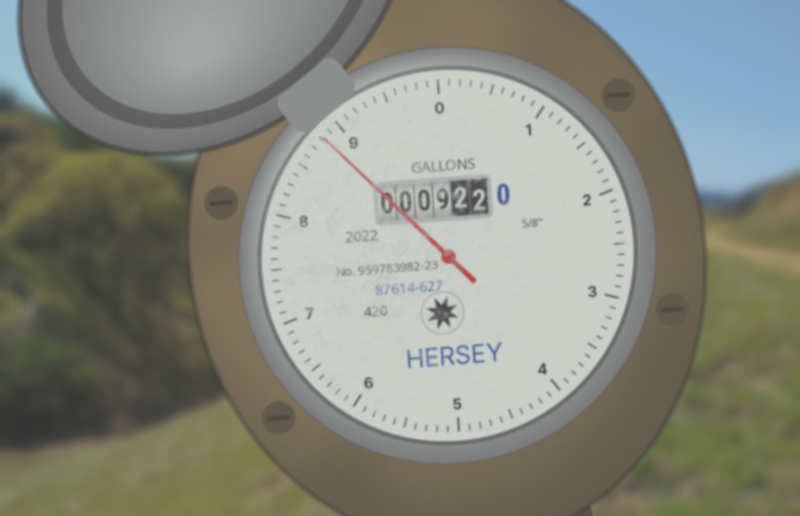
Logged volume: 9218.8 gal
